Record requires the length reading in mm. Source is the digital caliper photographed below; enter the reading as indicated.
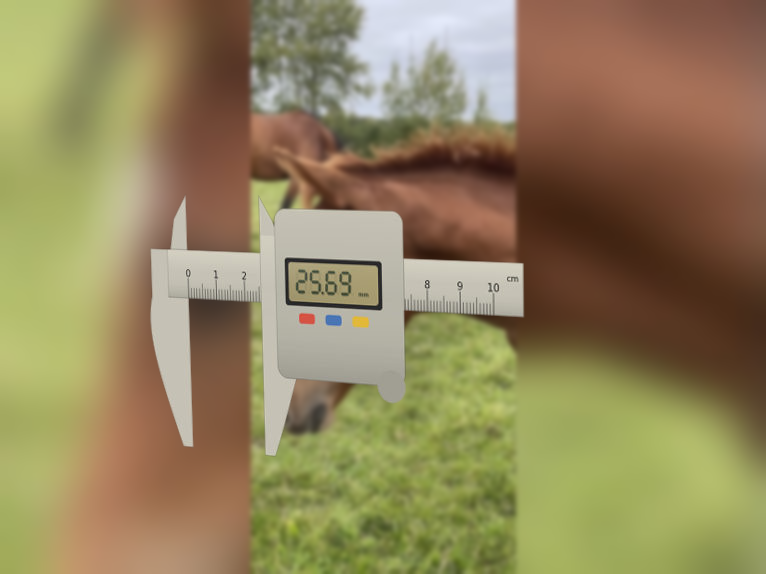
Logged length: 25.69 mm
